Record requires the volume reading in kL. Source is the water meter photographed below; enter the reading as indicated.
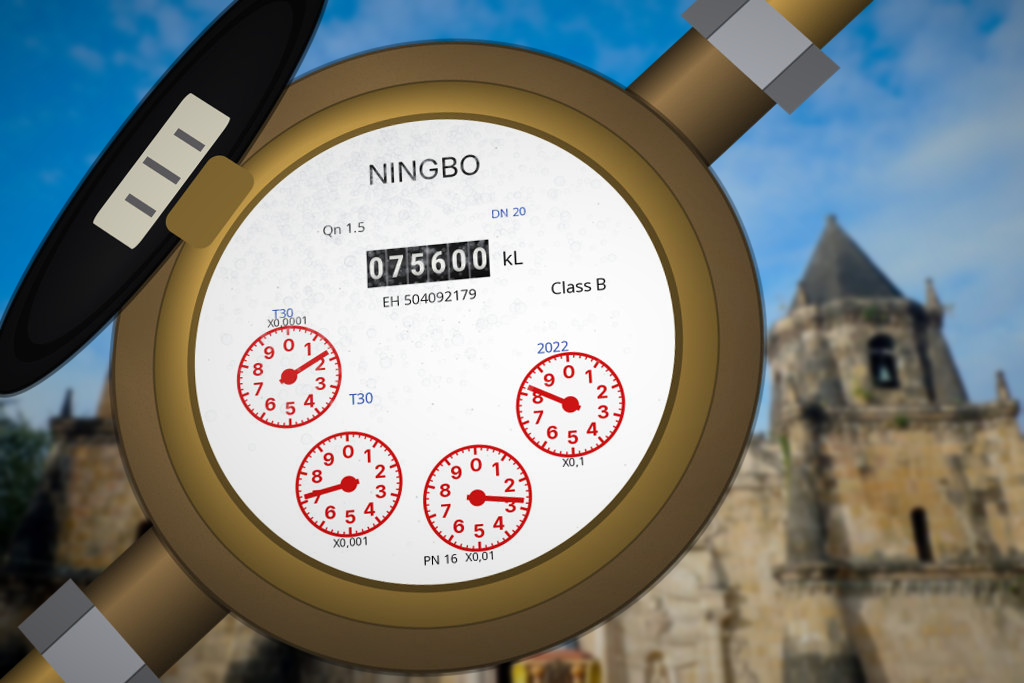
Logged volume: 75600.8271 kL
